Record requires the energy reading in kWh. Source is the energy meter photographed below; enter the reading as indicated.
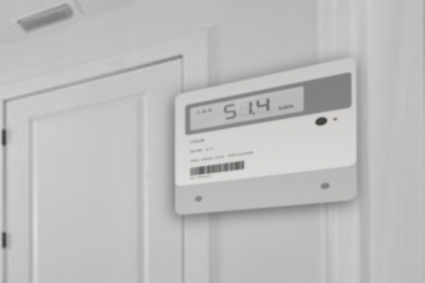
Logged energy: 51.4 kWh
